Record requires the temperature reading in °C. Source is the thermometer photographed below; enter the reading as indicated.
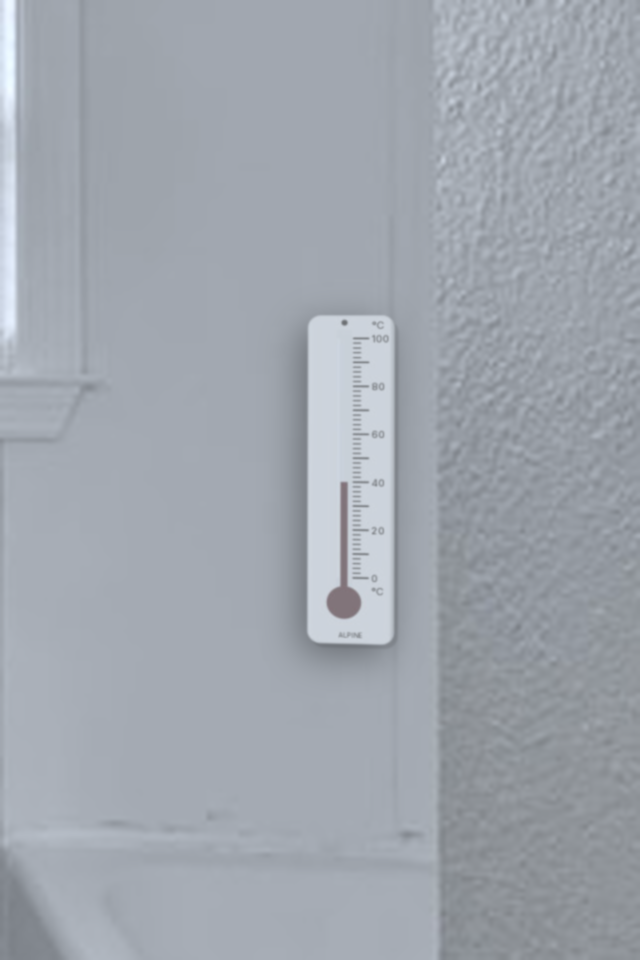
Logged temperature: 40 °C
